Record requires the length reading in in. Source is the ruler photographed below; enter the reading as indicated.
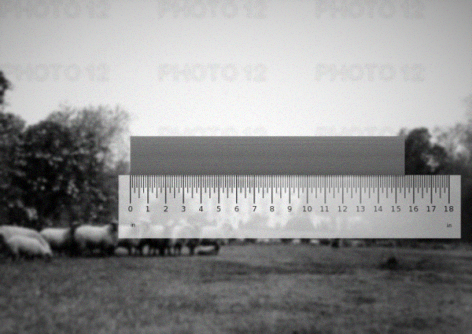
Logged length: 15.5 in
